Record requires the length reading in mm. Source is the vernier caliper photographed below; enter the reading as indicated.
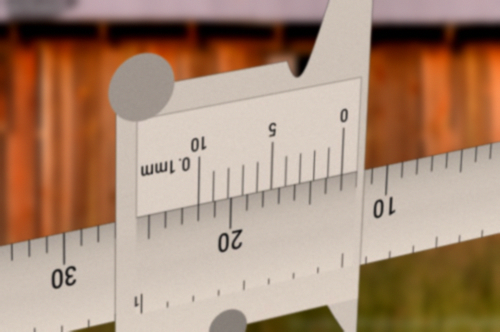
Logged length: 13.0 mm
